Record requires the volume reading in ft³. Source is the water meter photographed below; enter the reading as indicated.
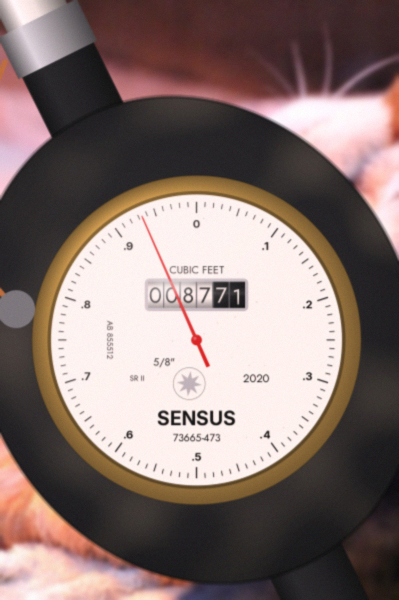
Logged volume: 8770.93 ft³
